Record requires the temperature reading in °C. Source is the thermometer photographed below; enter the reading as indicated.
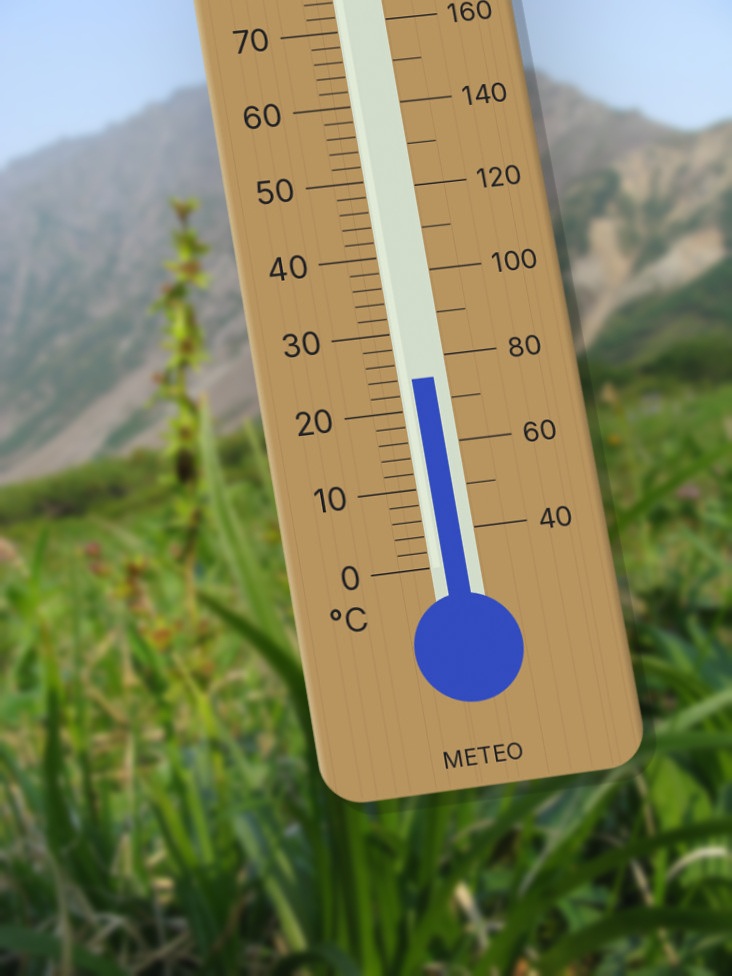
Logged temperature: 24 °C
